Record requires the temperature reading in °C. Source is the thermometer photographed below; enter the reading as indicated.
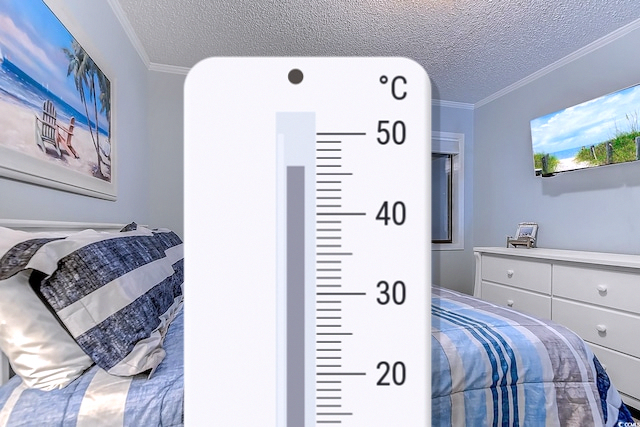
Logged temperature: 46 °C
